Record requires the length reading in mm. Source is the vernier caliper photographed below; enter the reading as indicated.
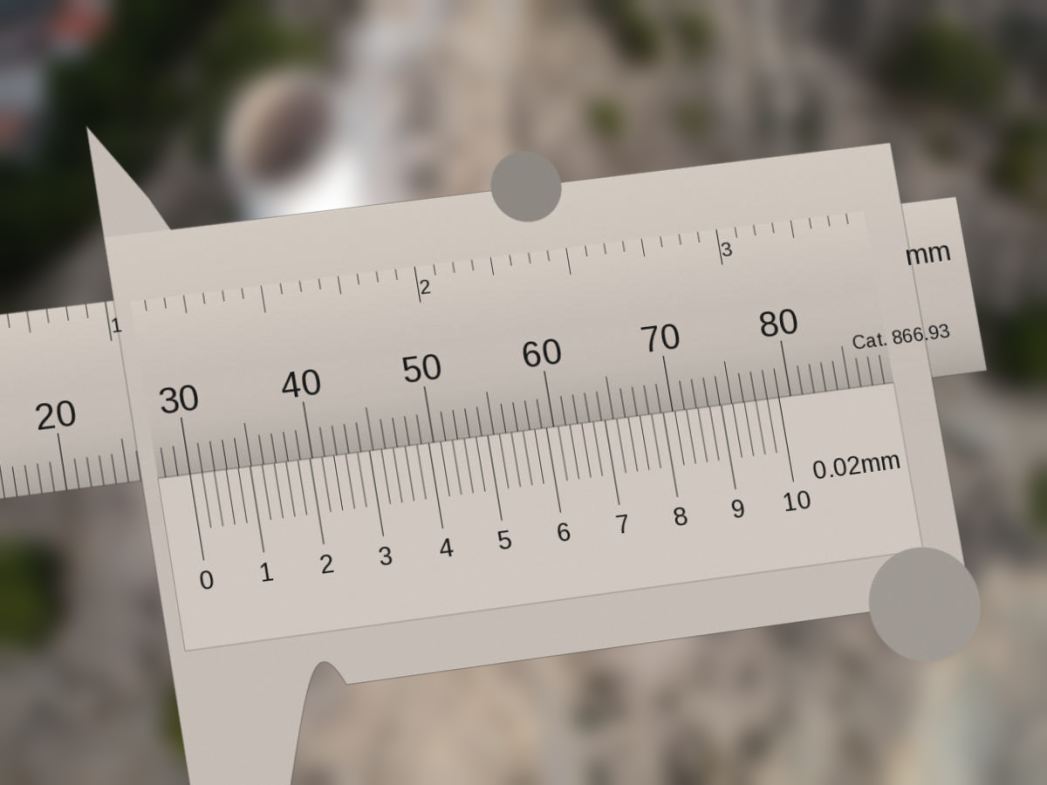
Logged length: 30.0 mm
